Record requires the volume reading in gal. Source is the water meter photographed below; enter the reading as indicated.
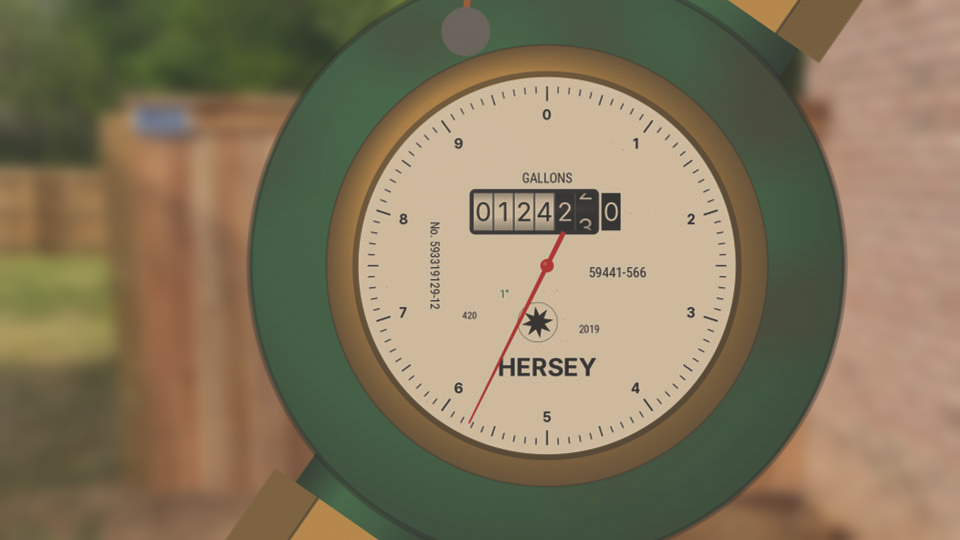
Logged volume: 124225.7 gal
